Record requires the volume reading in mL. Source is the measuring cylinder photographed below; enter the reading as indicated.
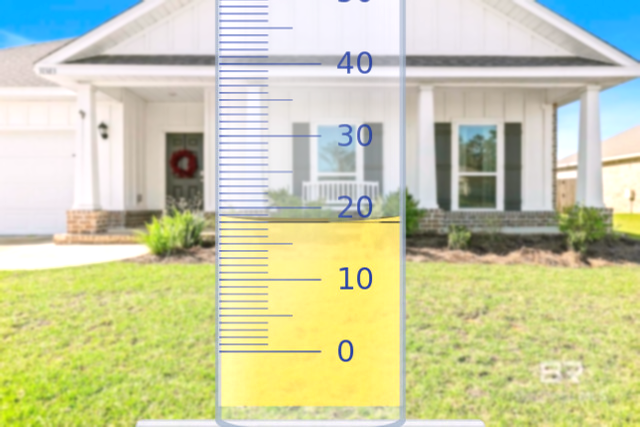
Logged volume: 18 mL
